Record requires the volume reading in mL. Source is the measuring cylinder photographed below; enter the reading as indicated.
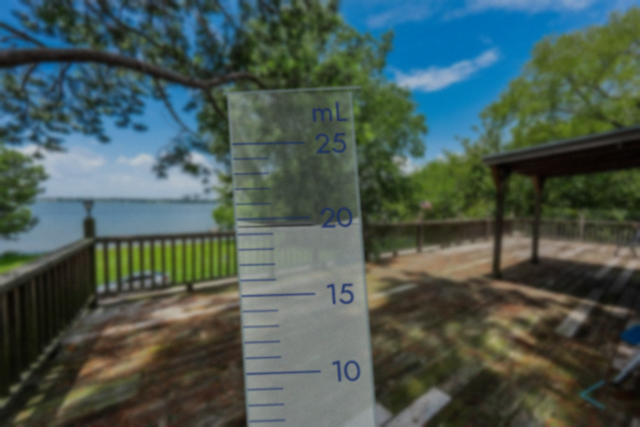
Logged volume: 19.5 mL
